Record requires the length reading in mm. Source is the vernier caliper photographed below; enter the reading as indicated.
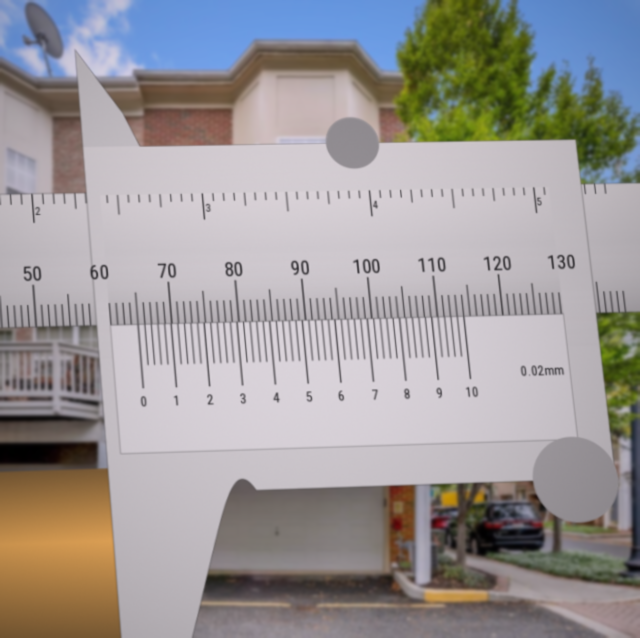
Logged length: 65.0 mm
